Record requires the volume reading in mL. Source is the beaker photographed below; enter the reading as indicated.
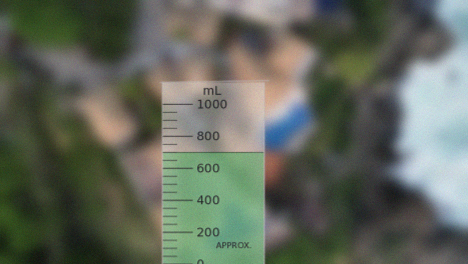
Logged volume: 700 mL
